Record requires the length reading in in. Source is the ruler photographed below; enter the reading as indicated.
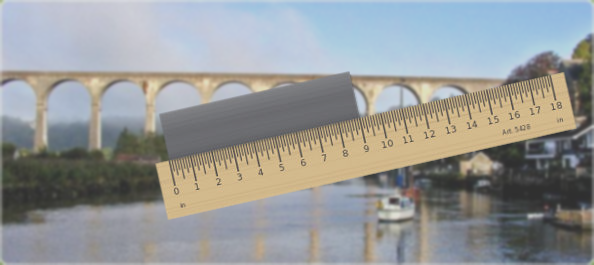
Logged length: 9 in
